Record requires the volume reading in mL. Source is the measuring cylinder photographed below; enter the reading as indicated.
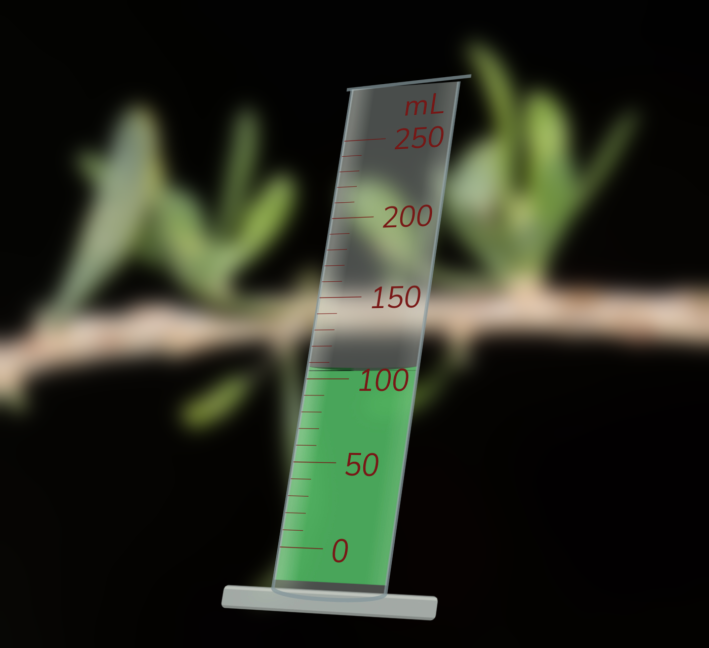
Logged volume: 105 mL
